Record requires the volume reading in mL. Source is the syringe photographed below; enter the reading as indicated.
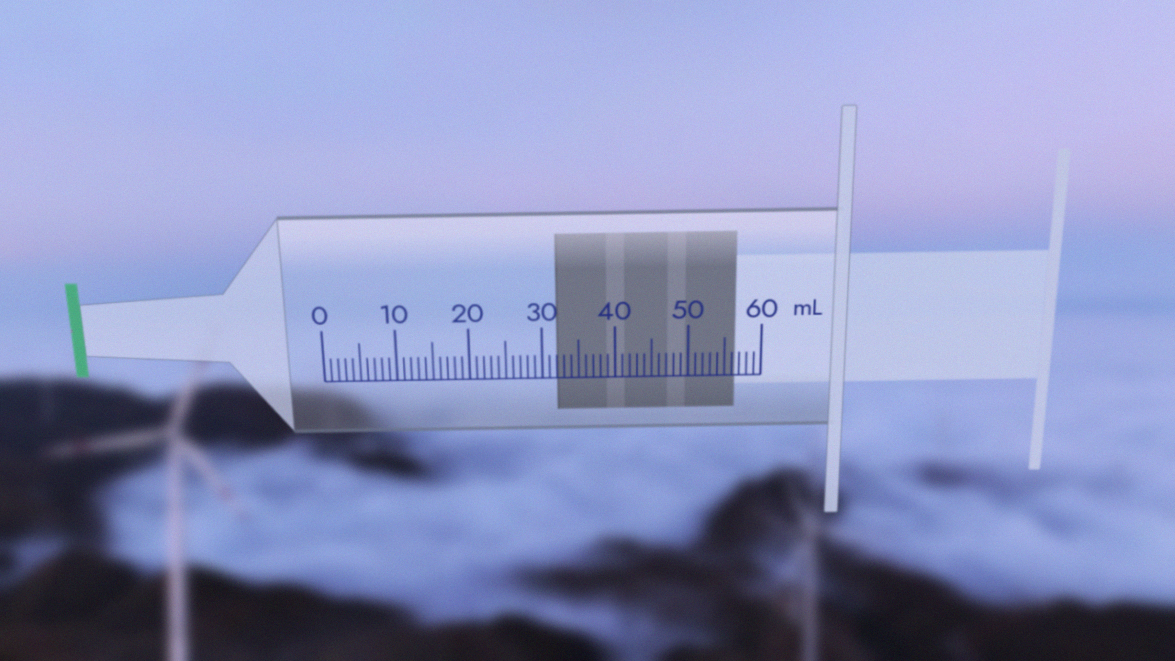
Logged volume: 32 mL
